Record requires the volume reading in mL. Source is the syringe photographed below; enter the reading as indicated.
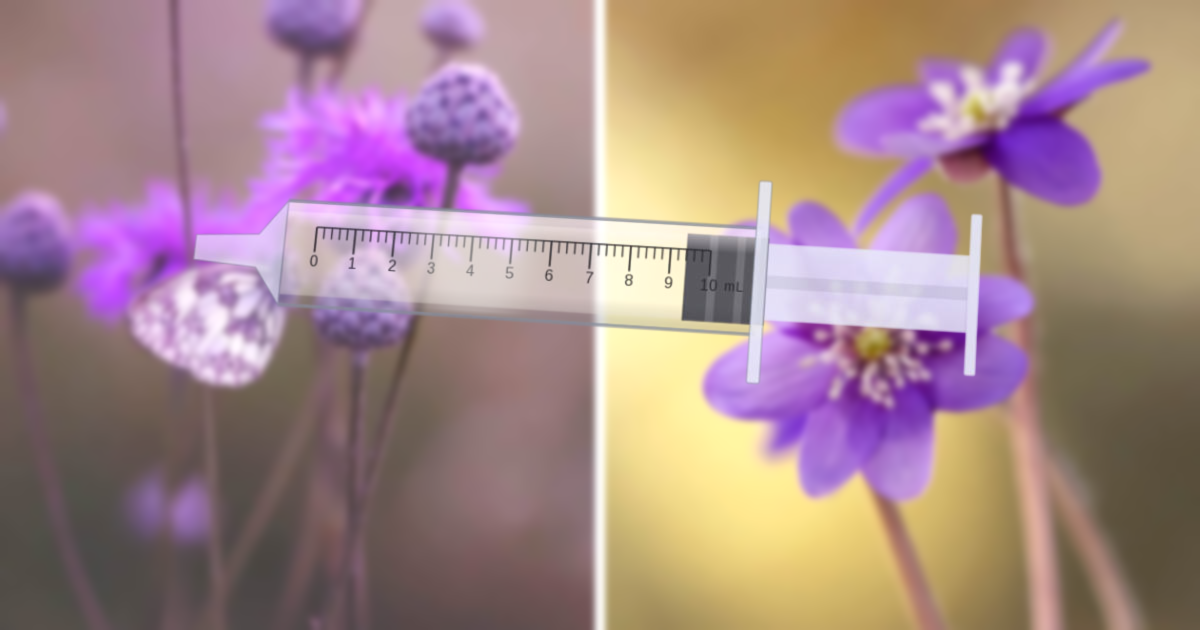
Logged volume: 9.4 mL
